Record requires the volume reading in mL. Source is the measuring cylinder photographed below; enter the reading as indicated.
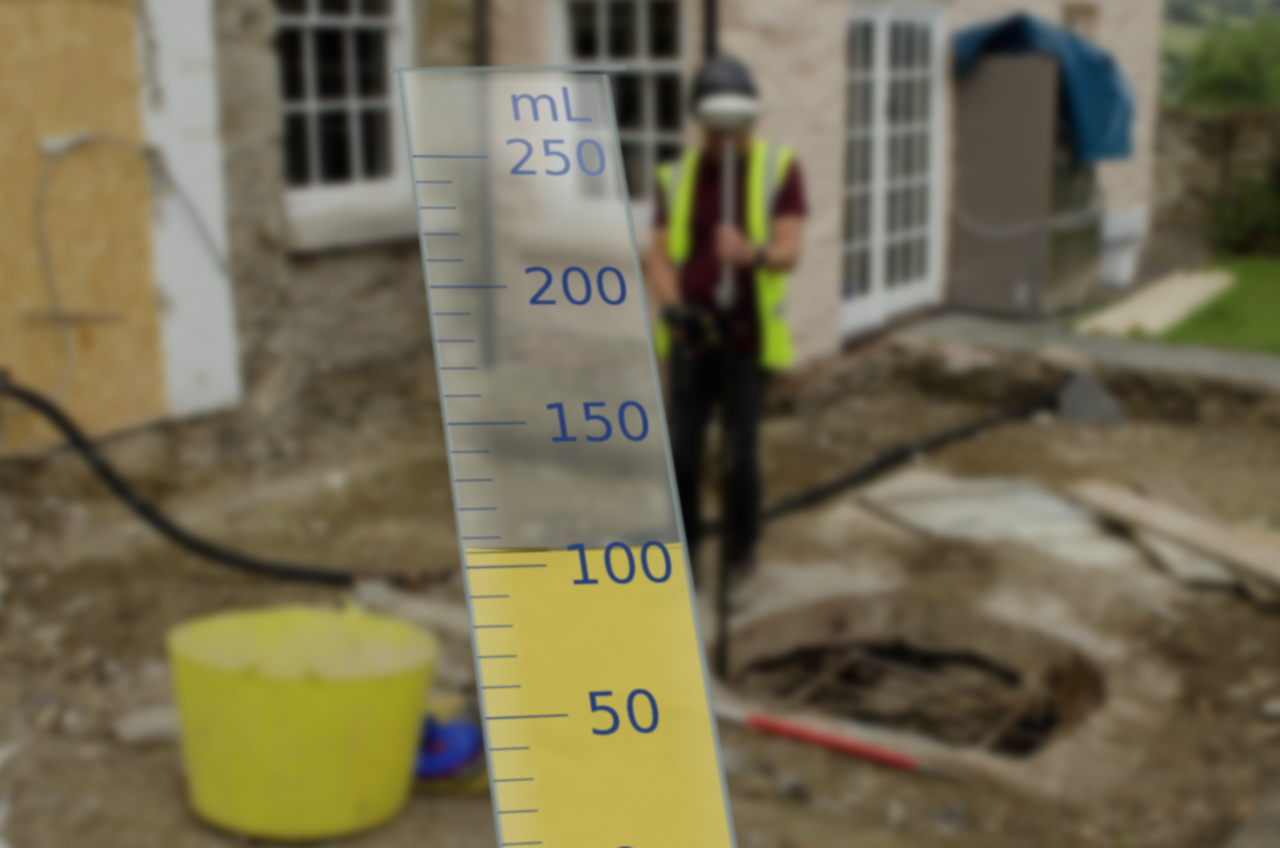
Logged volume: 105 mL
